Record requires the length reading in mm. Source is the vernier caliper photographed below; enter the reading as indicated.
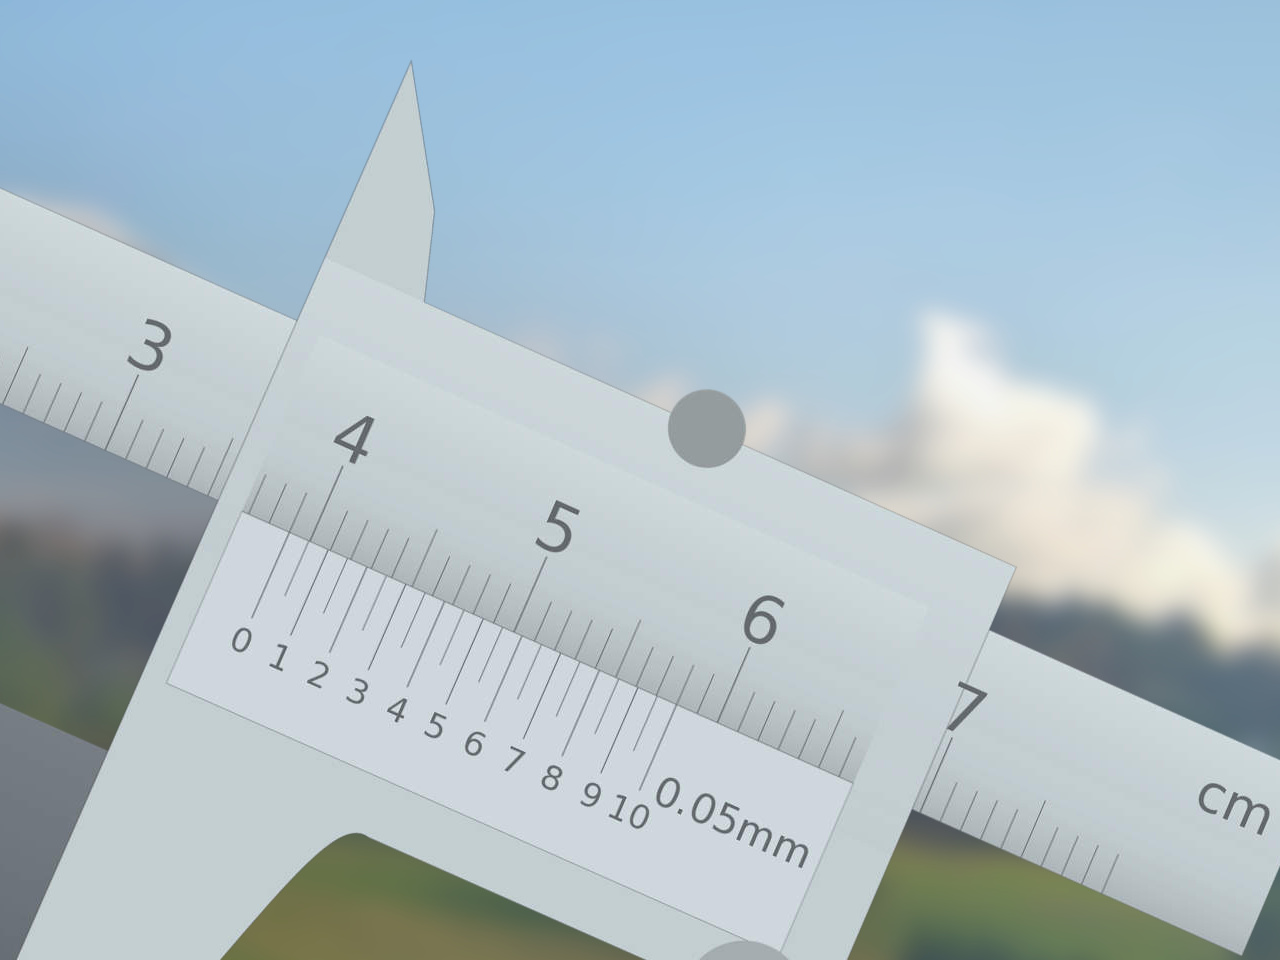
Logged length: 39.0 mm
